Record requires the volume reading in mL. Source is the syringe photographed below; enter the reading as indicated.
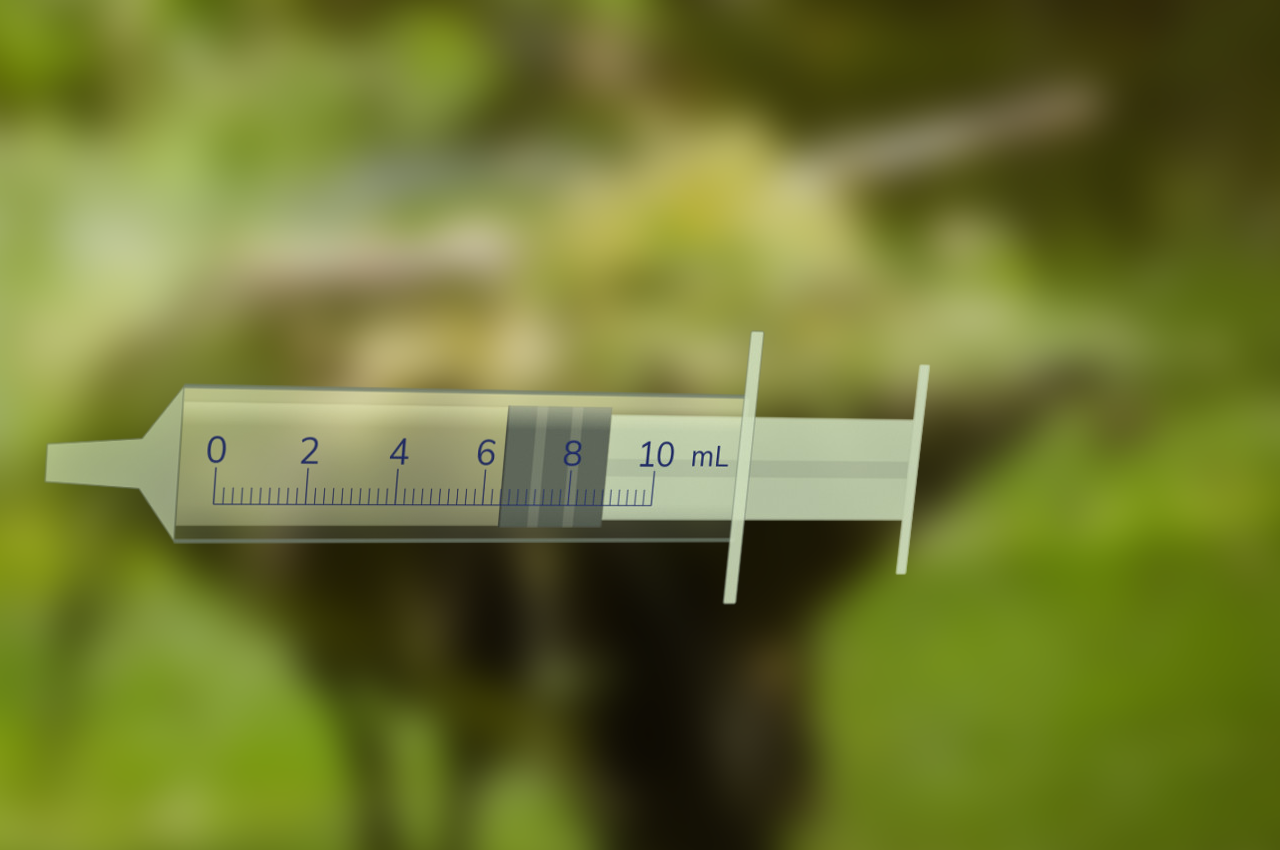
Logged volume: 6.4 mL
